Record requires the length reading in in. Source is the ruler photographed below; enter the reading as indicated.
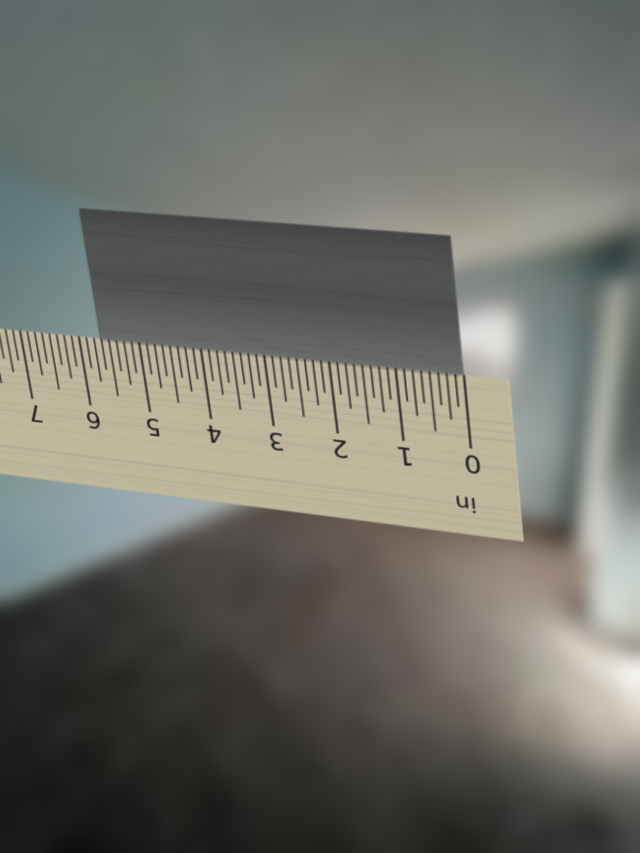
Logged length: 5.625 in
